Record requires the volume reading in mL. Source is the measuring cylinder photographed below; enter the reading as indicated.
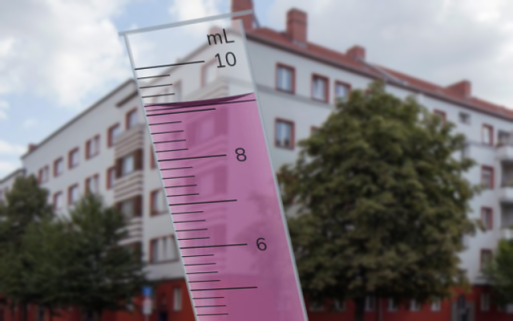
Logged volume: 9.1 mL
